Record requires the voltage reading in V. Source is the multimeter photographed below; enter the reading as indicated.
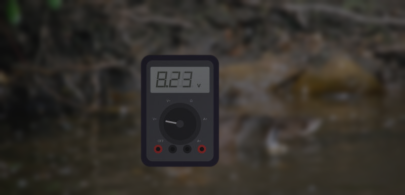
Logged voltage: 8.23 V
